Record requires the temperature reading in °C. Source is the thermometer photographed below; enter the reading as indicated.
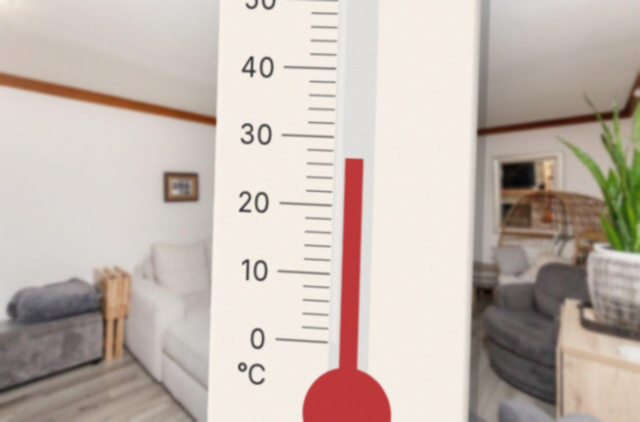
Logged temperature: 27 °C
